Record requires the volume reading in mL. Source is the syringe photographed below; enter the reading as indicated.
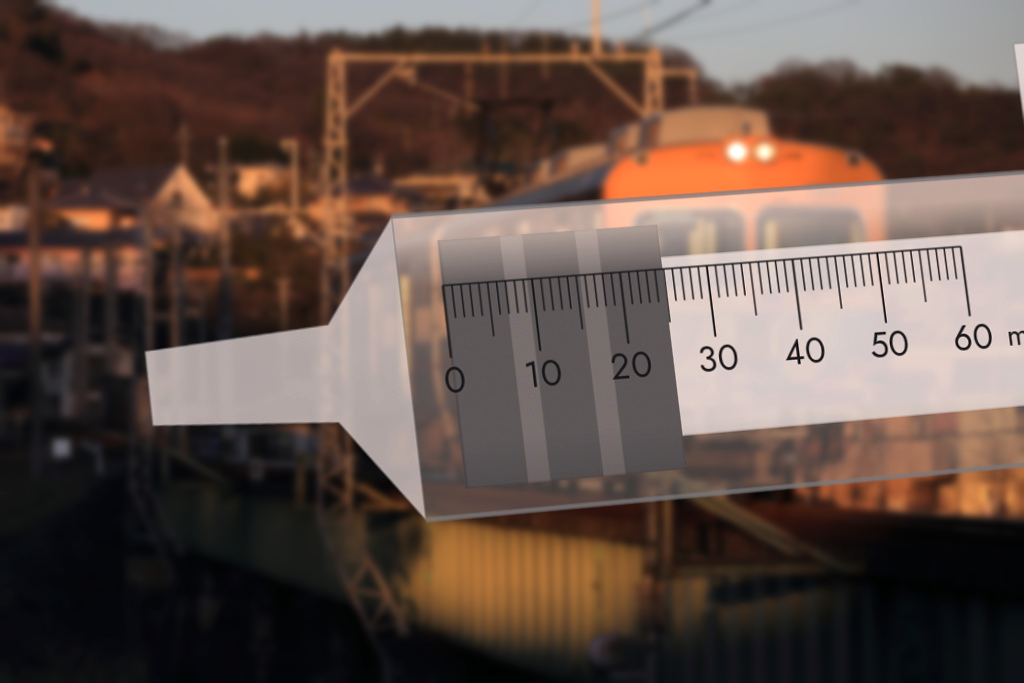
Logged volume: 0 mL
